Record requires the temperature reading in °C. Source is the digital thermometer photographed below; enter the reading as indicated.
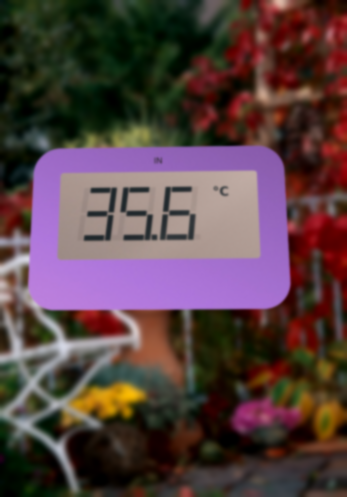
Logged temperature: 35.6 °C
